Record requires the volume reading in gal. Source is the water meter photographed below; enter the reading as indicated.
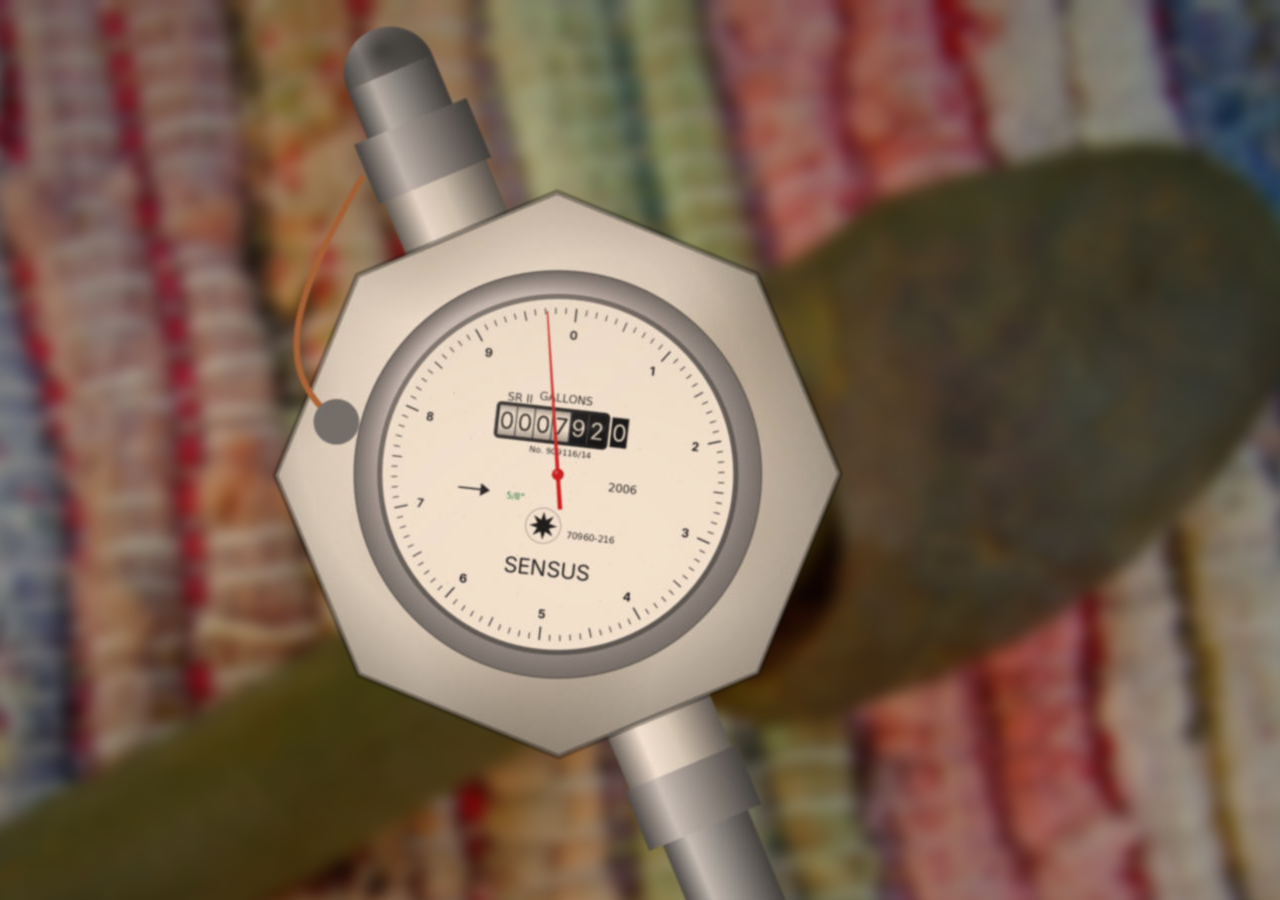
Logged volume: 7919.7 gal
